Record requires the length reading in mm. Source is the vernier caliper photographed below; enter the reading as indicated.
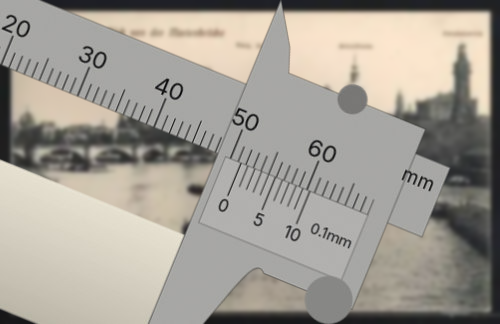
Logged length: 51.4 mm
